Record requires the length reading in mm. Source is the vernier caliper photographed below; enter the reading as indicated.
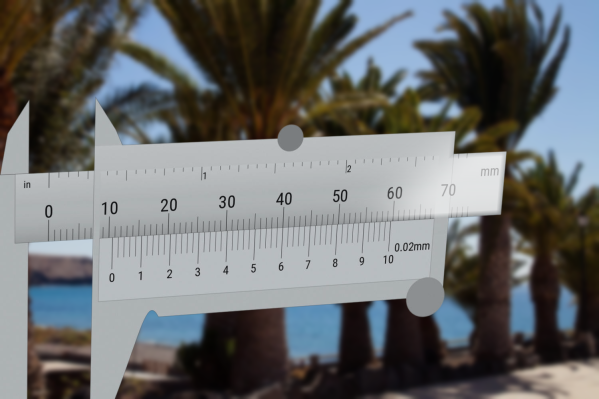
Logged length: 10.6 mm
